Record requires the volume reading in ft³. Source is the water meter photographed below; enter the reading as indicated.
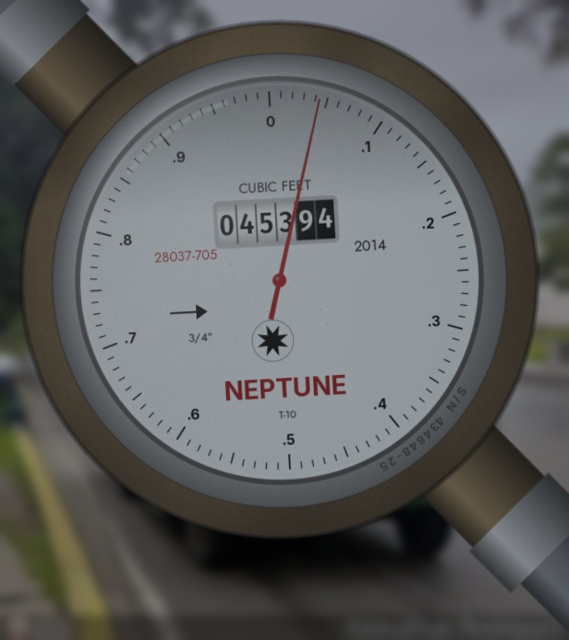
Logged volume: 45394.04 ft³
